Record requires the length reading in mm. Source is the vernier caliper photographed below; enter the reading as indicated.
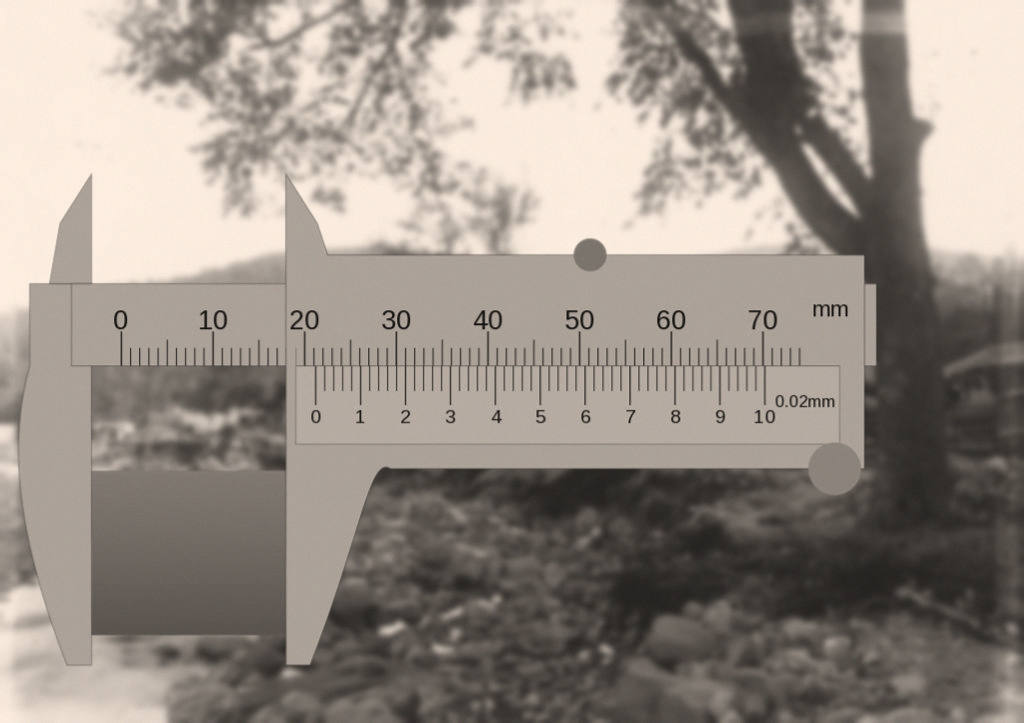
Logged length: 21.2 mm
